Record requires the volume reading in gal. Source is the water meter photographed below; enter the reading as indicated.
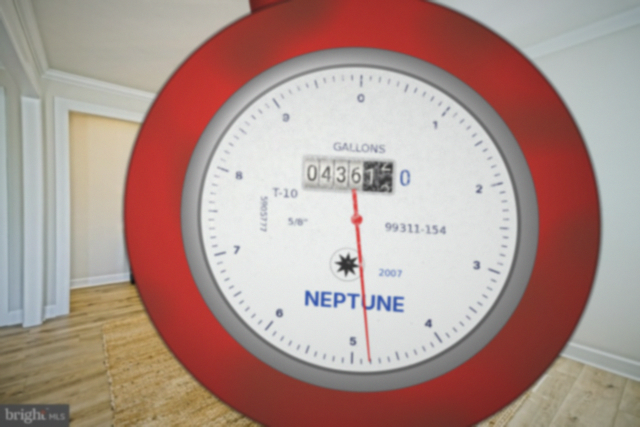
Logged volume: 436124.8 gal
